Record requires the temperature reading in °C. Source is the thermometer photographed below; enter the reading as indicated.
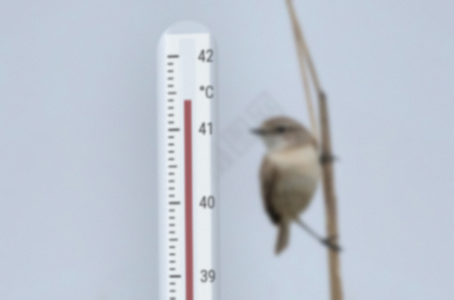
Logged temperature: 41.4 °C
